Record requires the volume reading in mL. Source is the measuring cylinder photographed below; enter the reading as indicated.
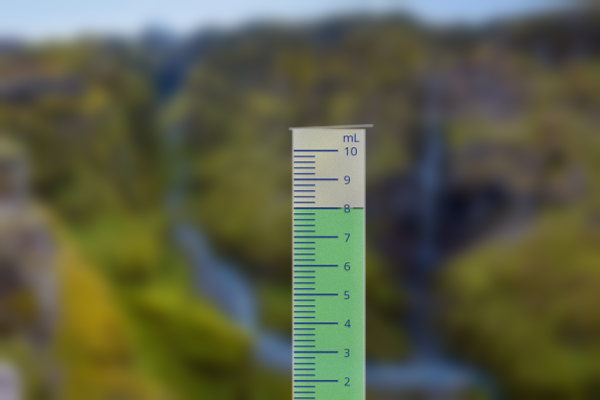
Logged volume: 8 mL
